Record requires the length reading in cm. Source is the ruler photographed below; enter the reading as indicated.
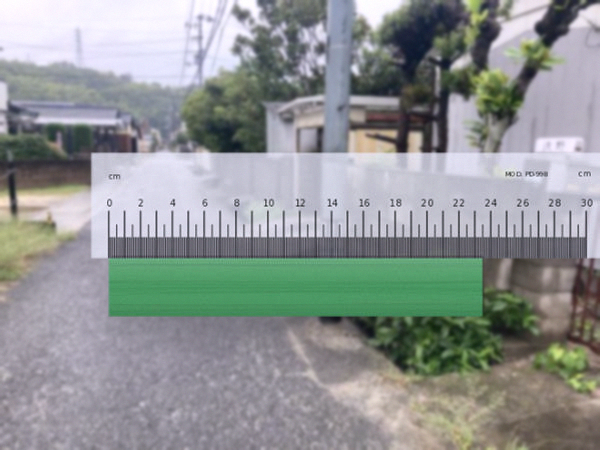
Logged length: 23.5 cm
